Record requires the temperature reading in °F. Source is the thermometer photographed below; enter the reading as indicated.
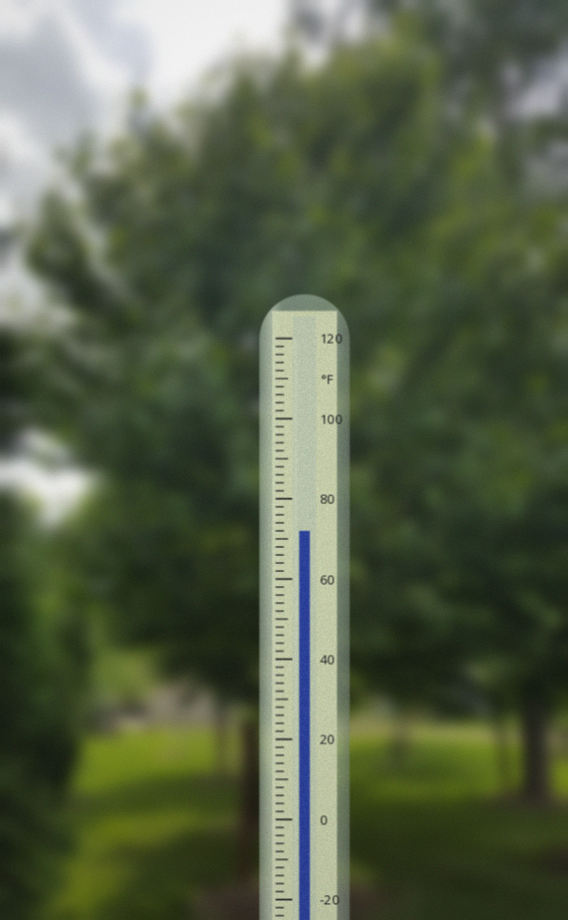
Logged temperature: 72 °F
